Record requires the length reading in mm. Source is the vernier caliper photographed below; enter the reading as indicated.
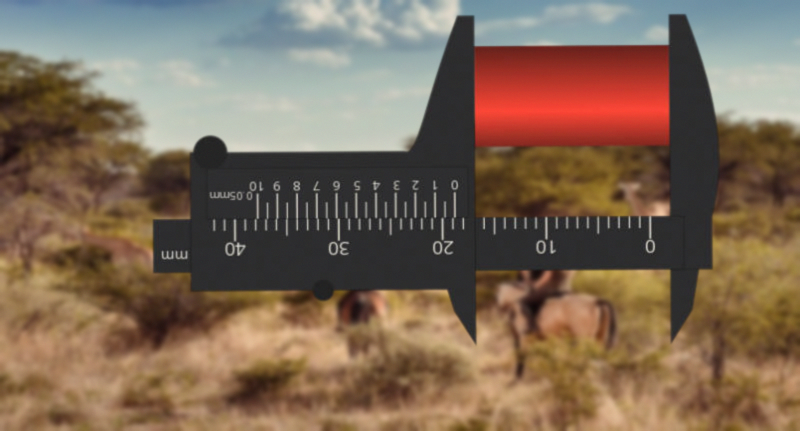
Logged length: 18.8 mm
